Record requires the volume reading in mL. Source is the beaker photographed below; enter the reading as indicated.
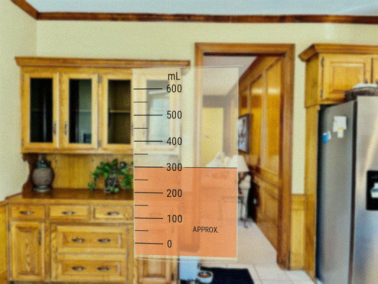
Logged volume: 300 mL
